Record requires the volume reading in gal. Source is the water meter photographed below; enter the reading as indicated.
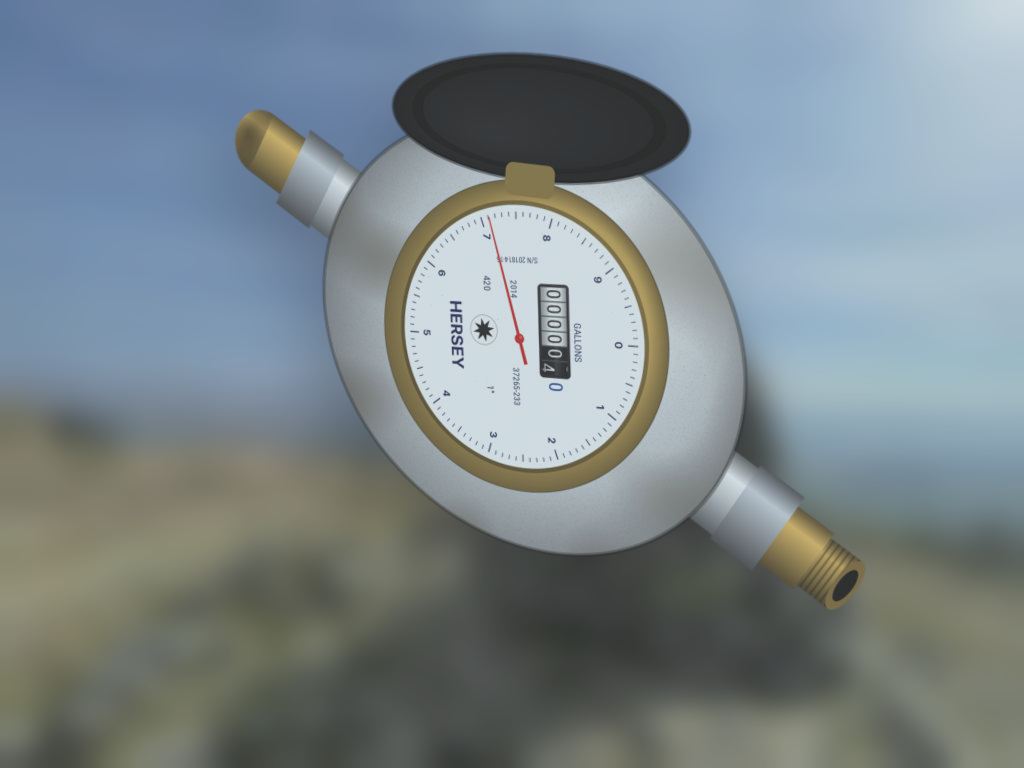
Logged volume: 37.1 gal
